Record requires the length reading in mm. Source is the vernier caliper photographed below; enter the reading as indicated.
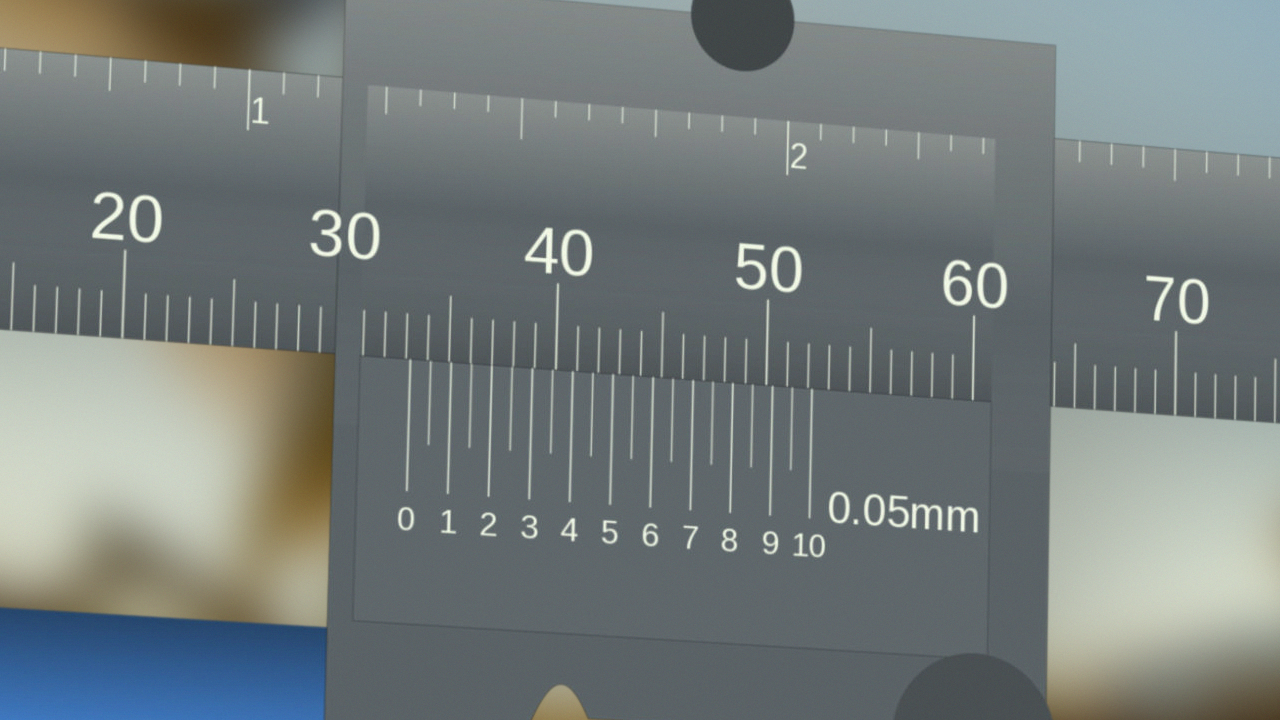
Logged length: 33.2 mm
